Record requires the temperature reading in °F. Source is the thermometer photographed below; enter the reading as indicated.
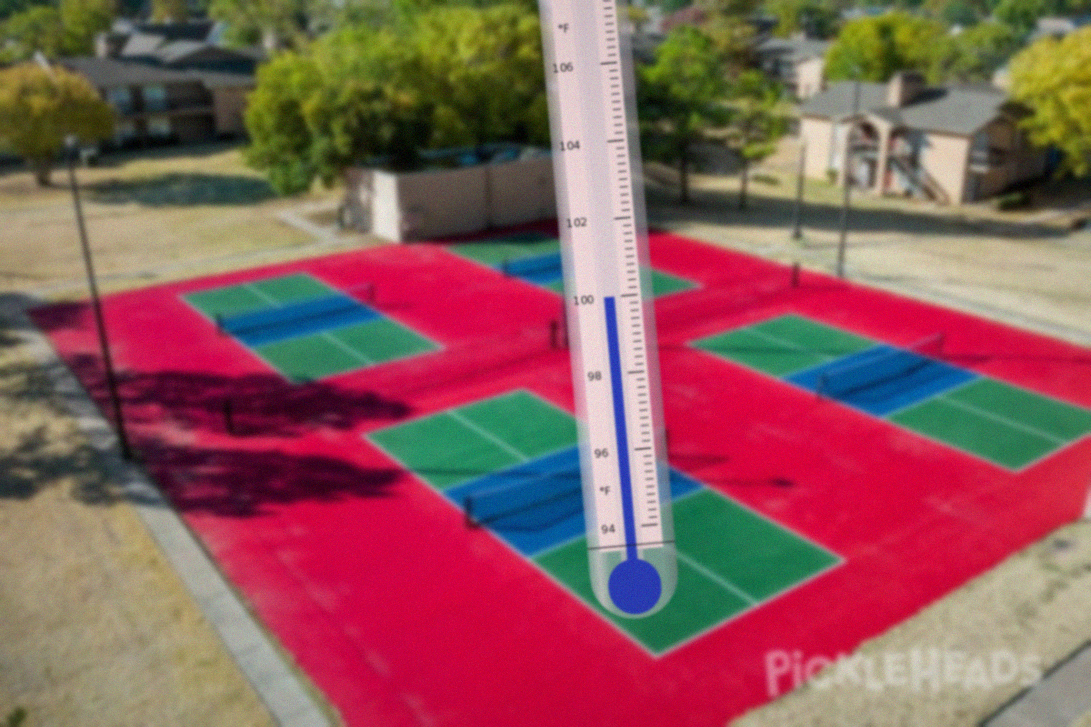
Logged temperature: 100 °F
